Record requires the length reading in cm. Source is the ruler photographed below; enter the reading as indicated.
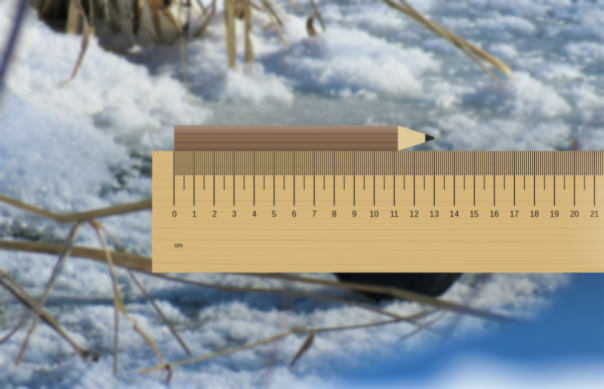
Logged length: 13 cm
